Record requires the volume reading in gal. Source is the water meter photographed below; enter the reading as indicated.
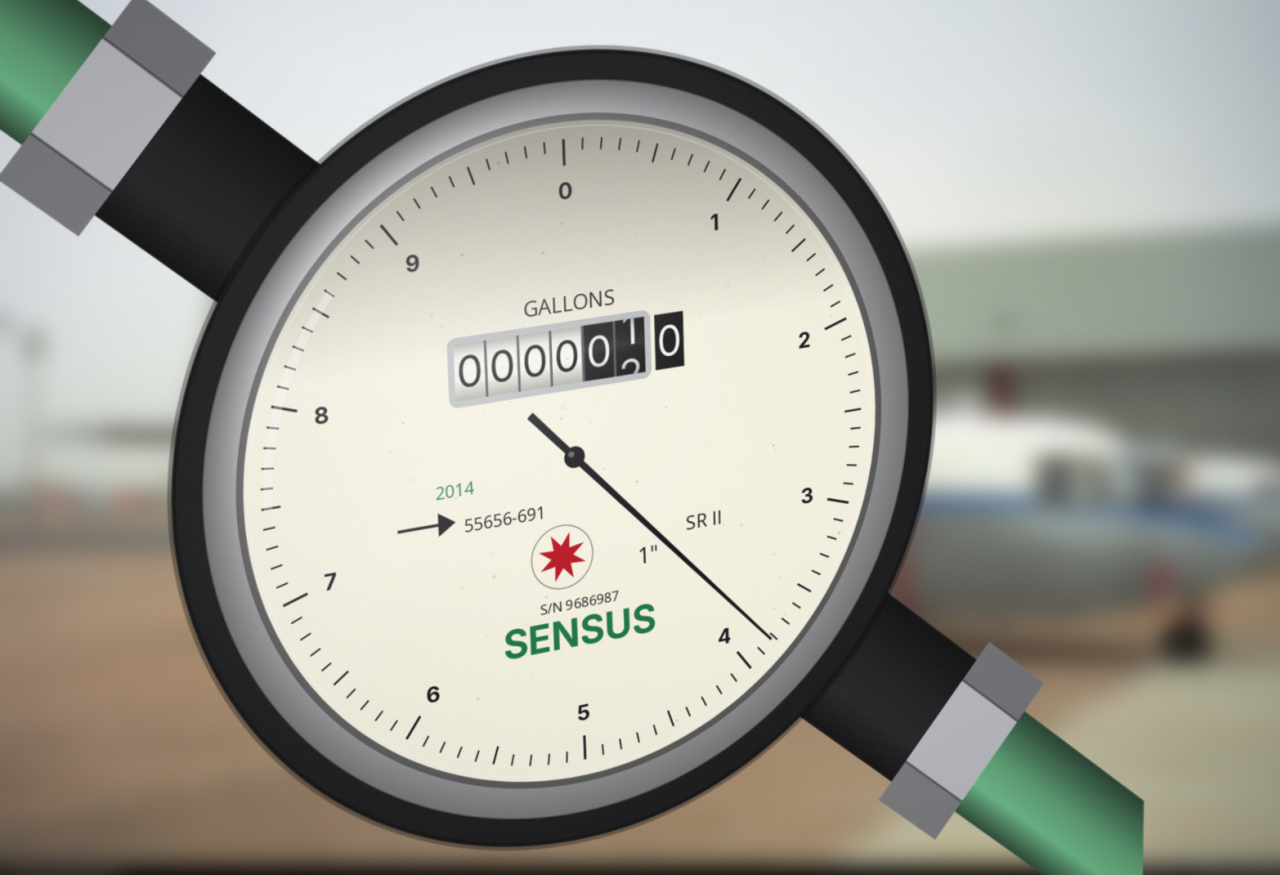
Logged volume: 13.8 gal
